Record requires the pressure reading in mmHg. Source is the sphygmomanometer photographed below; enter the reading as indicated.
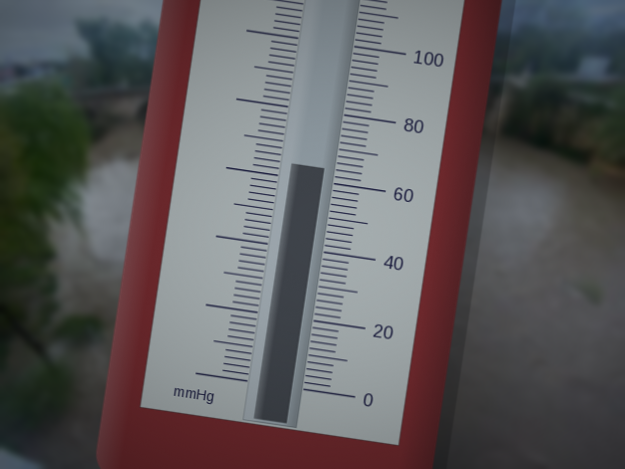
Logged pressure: 64 mmHg
